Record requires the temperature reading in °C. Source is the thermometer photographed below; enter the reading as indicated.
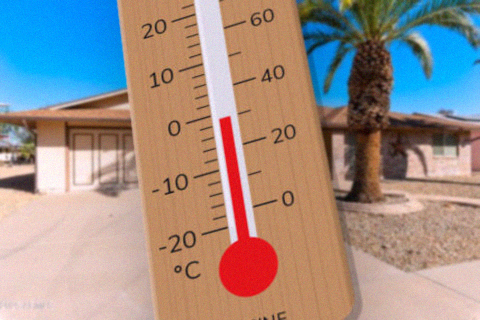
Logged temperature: -1 °C
